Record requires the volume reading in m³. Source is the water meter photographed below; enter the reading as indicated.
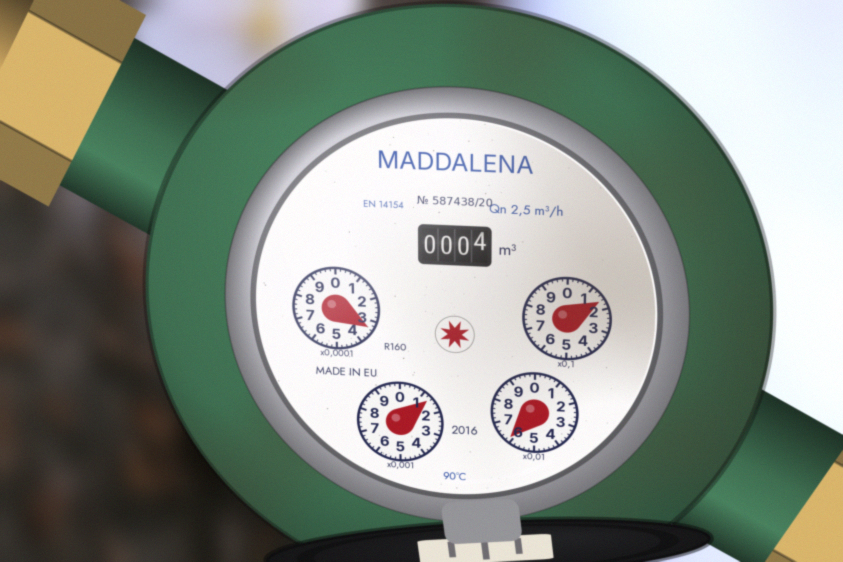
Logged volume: 4.1613 m³
